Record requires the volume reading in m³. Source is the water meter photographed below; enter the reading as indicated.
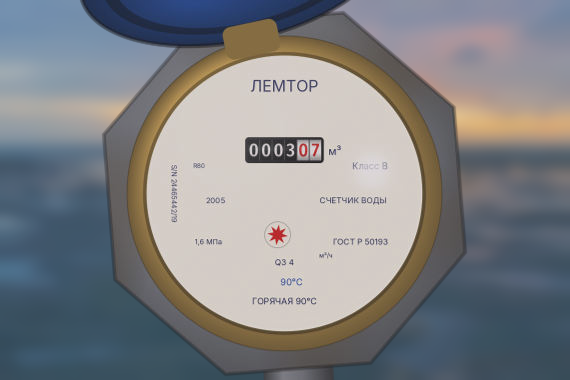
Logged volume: 3.07 m³
